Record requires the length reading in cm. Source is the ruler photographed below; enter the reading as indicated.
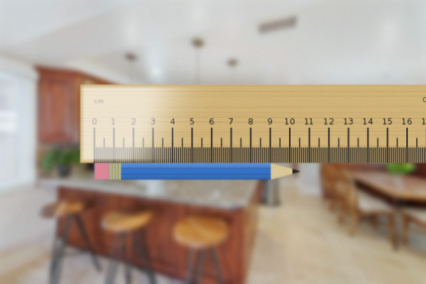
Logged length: 10.5 cm
